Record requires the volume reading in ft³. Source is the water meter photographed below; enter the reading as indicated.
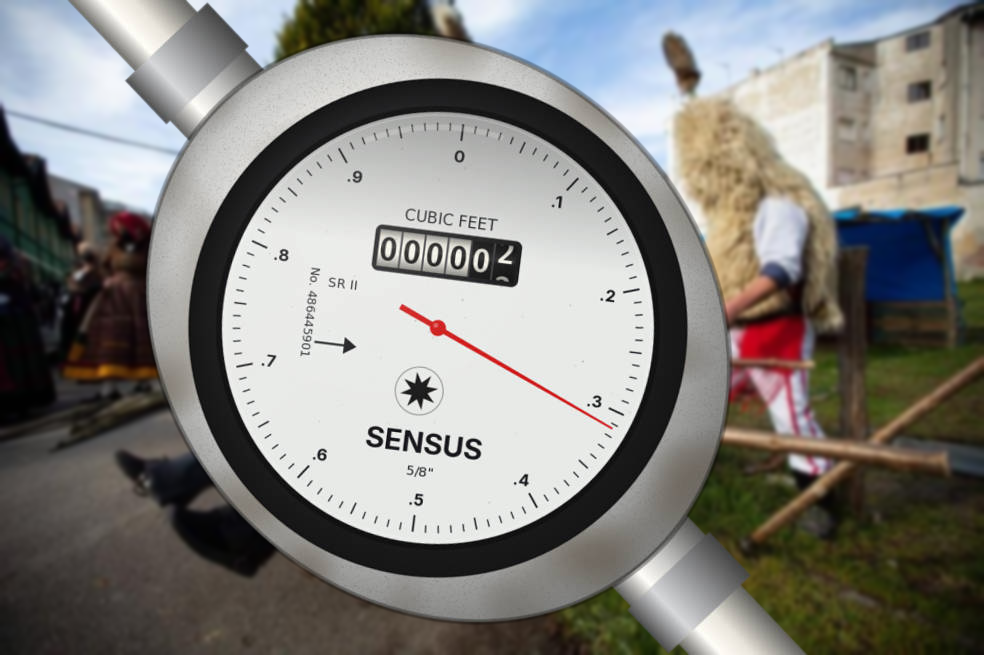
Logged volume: 2.31 ft³
